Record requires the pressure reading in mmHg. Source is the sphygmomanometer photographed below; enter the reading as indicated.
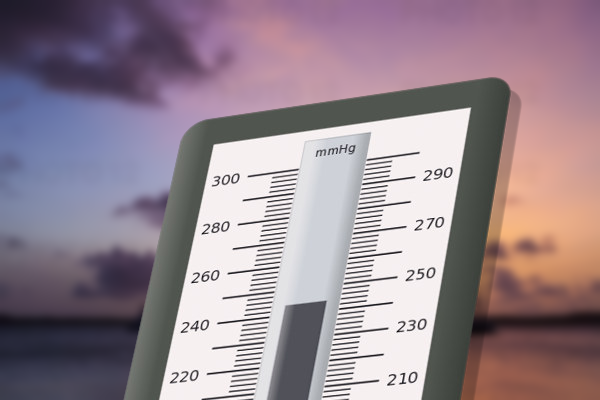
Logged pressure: 244 mmHg
